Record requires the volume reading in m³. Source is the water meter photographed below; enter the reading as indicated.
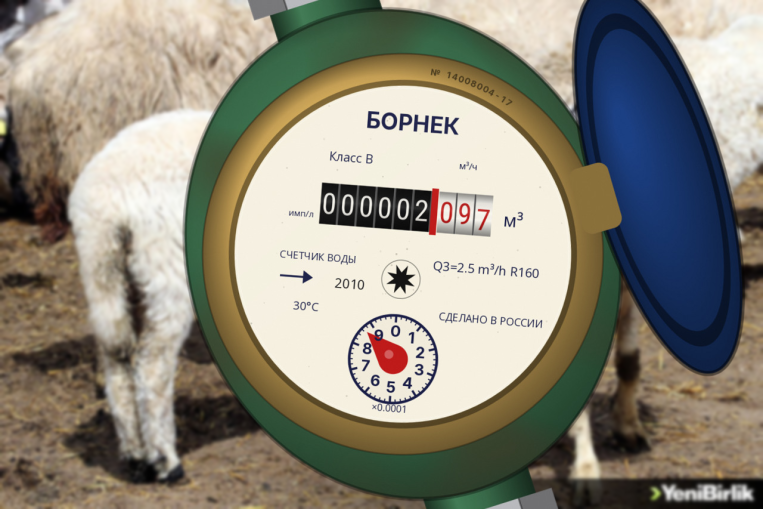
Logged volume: 2.0968 m³
